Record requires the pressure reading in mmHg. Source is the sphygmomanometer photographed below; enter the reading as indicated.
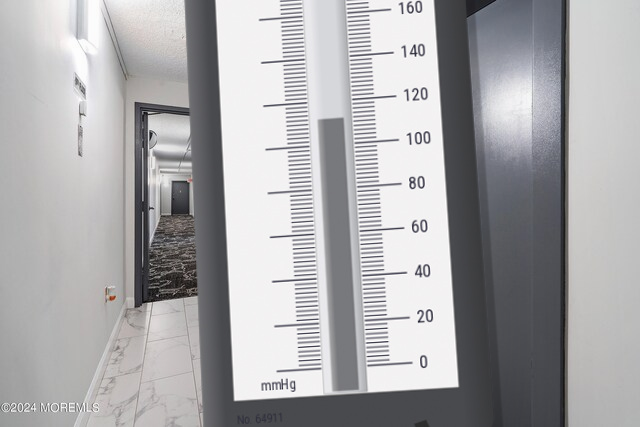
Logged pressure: 112 mmHg
